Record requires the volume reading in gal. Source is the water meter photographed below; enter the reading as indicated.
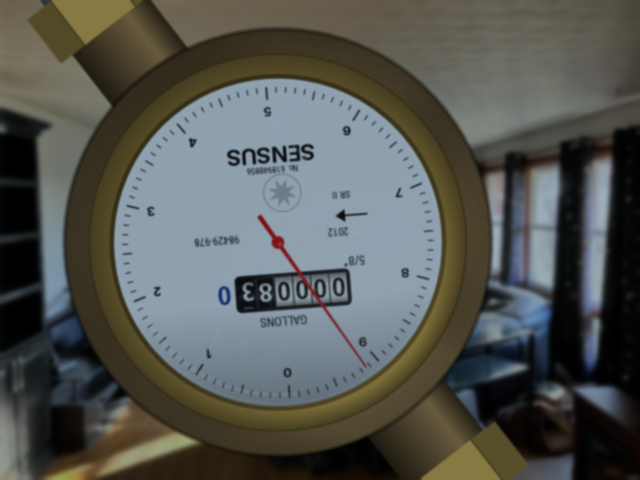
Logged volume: 829.1 gal
